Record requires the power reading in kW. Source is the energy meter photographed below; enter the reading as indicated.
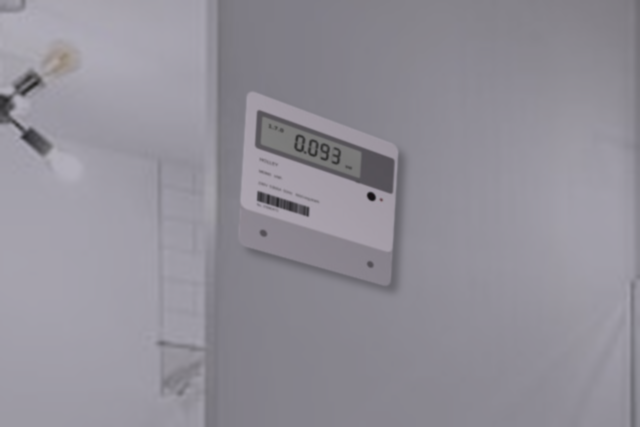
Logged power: 0.093 kW
